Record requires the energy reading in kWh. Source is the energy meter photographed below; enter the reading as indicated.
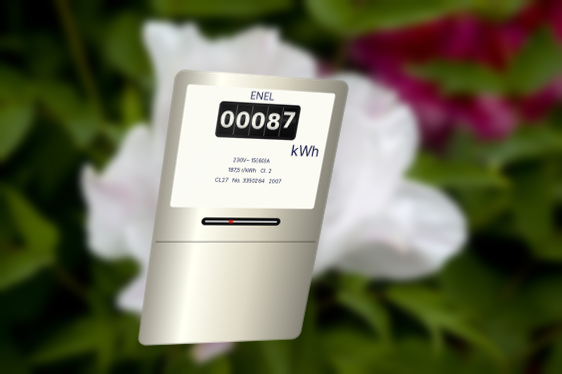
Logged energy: 87 kWh
